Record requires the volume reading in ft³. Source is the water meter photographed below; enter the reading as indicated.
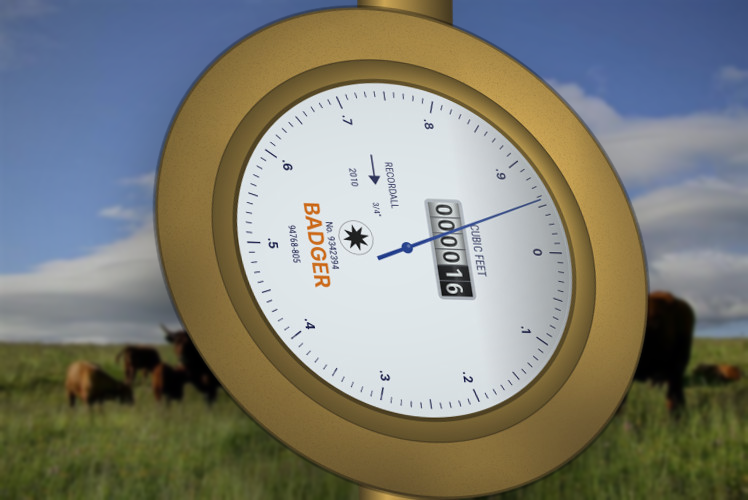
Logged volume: 15.94 ft³
